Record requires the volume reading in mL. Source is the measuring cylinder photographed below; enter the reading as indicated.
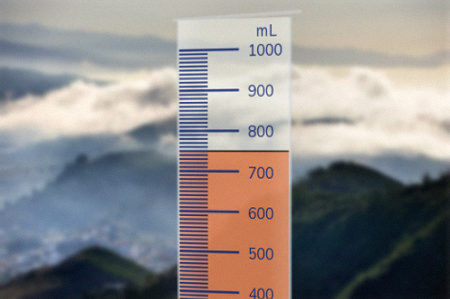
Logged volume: 750 mL
